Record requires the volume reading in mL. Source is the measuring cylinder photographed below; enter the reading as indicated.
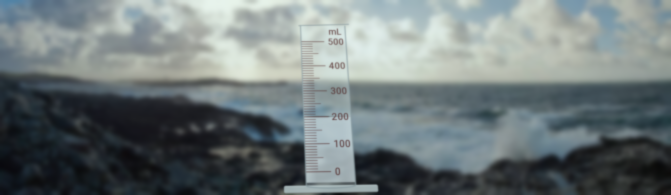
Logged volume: 200 mL
